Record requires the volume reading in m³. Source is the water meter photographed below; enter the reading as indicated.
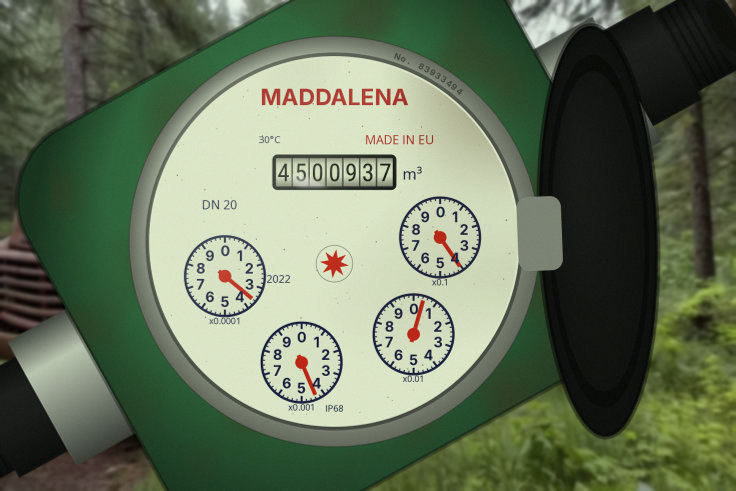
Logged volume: 4500937.4043 m³
